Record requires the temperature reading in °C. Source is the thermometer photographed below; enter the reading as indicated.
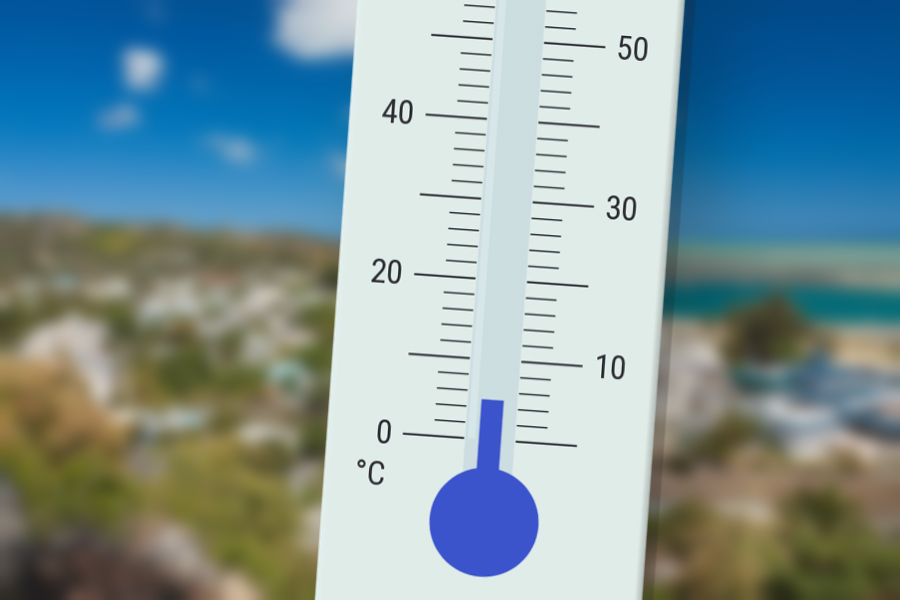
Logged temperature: 5 °C
